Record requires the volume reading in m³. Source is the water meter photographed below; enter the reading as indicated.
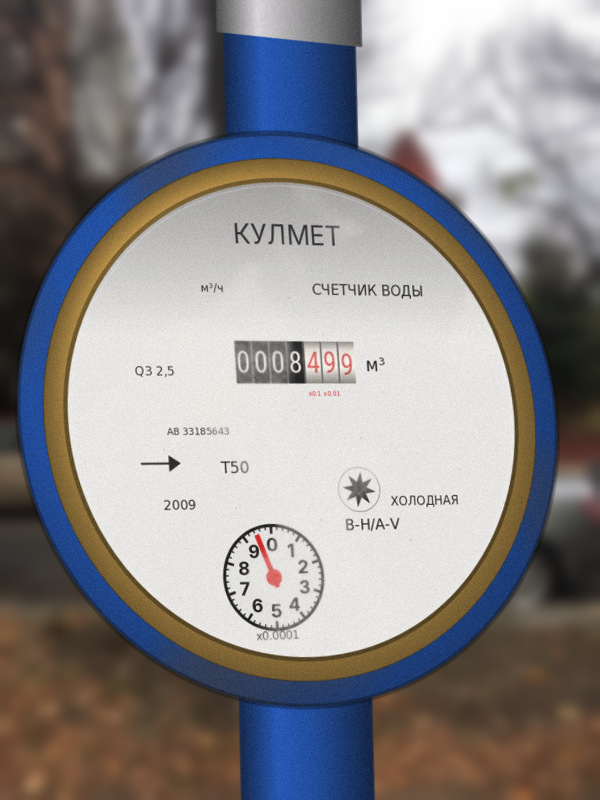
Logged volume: 8.4989 m³
